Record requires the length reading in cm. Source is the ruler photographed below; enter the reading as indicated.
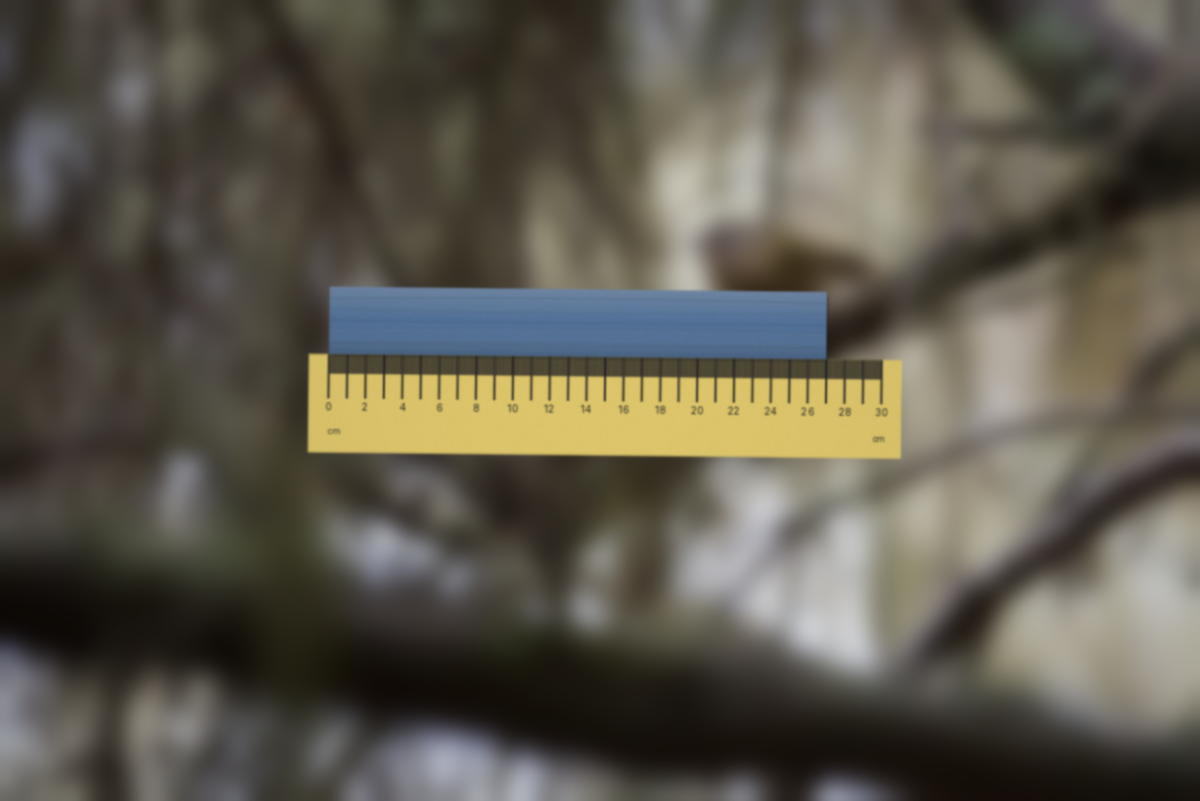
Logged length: 27 cm
